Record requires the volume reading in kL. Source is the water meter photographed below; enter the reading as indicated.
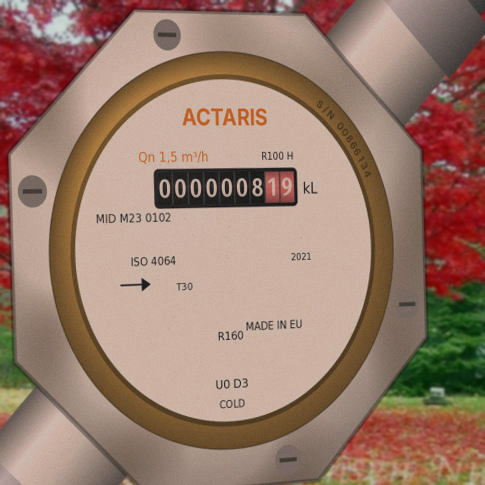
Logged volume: 8.19 kL
